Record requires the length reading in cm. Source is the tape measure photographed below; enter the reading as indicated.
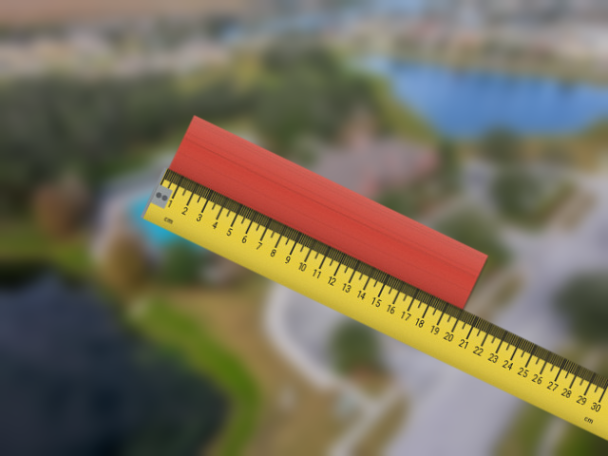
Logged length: 20 cm
